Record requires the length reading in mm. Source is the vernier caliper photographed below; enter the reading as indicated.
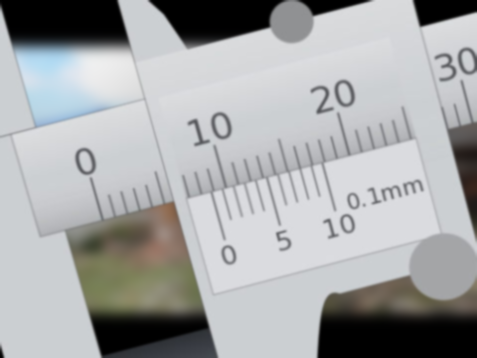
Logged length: 8.8 mm
